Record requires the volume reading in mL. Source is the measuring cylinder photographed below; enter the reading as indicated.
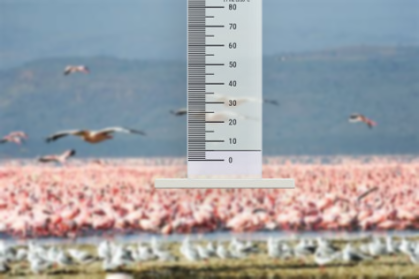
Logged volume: 5 mL
